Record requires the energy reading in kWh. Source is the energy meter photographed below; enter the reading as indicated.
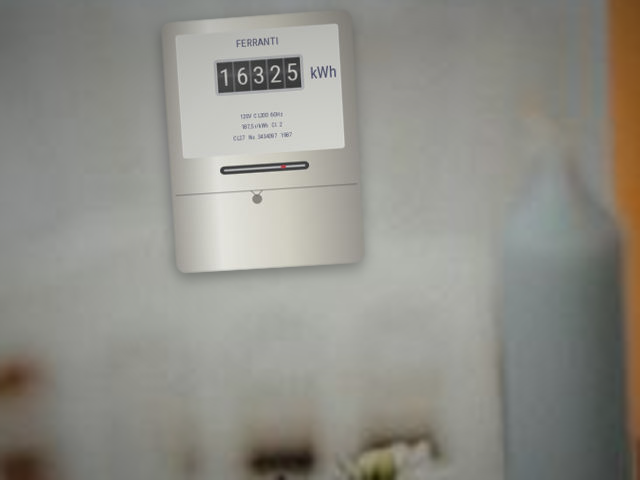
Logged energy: 16325 kWh
